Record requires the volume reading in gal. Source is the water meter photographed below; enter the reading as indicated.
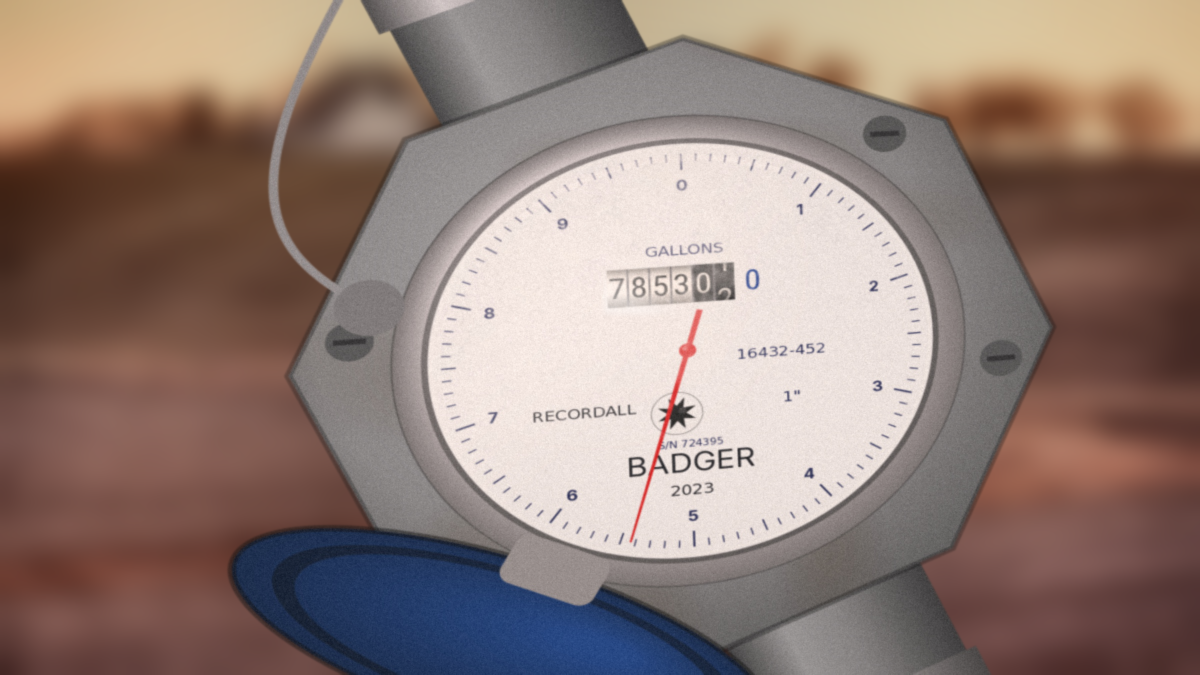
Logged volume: 7853015.4 gal
